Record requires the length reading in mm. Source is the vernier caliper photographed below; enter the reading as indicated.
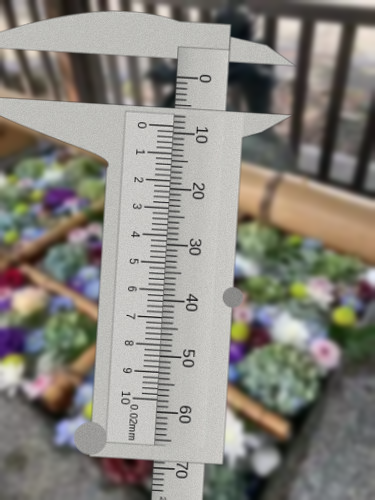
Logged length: 8.8 mm
